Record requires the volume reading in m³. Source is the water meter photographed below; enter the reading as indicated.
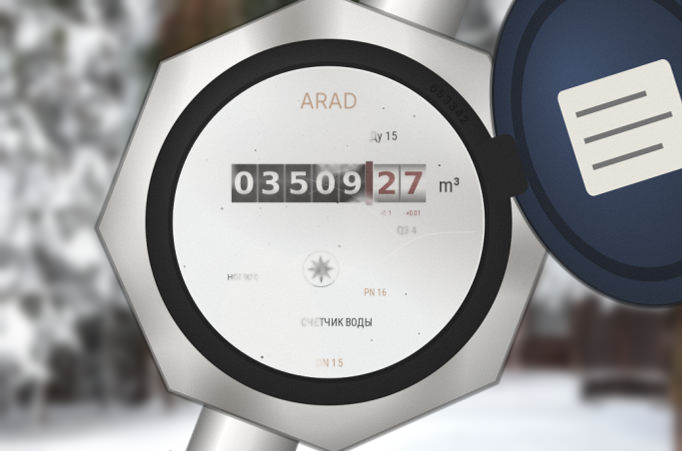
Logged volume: 3509.27 m³
